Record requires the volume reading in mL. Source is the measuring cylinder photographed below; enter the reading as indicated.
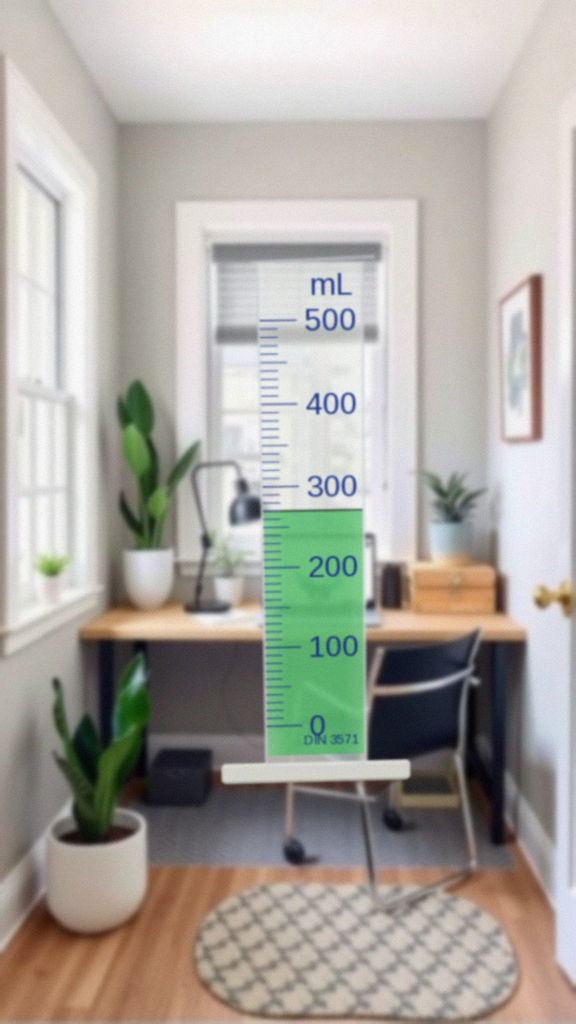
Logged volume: 270 mL
